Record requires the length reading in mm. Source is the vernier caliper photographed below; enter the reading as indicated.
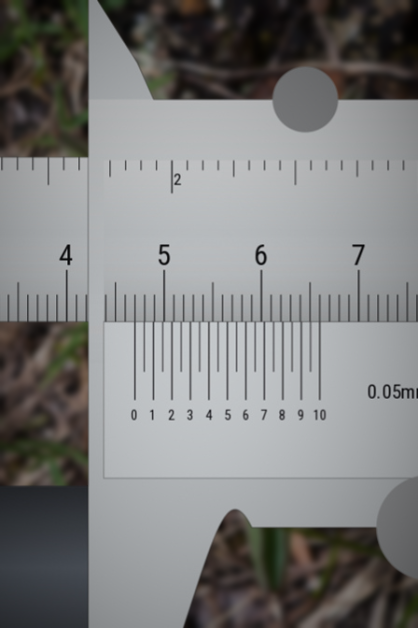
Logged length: 47.0 mm
